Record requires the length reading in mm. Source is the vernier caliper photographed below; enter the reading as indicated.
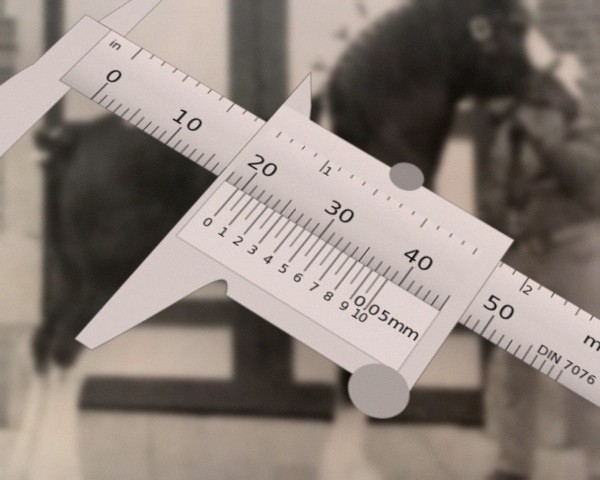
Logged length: 19.6 mm
